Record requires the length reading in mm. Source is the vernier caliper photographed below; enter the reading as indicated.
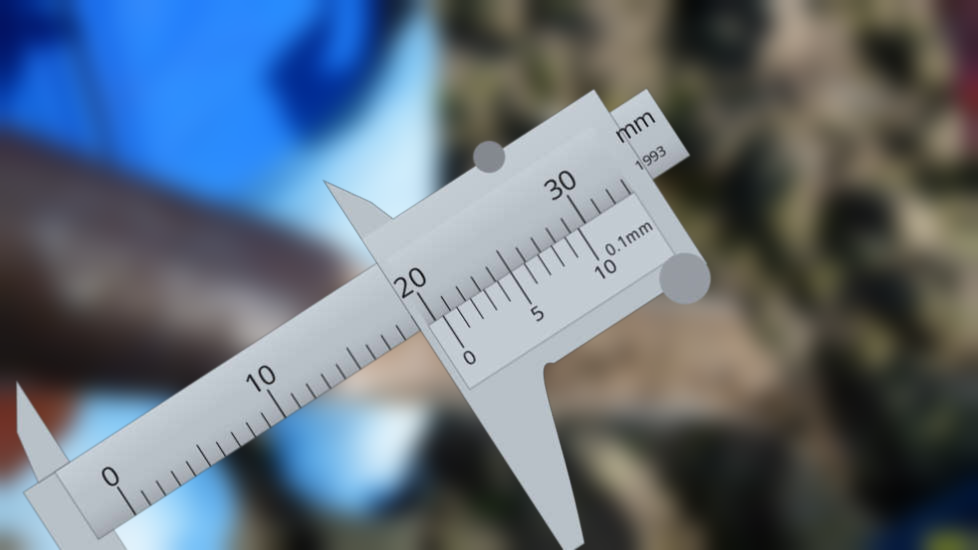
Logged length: 20.5 mm
